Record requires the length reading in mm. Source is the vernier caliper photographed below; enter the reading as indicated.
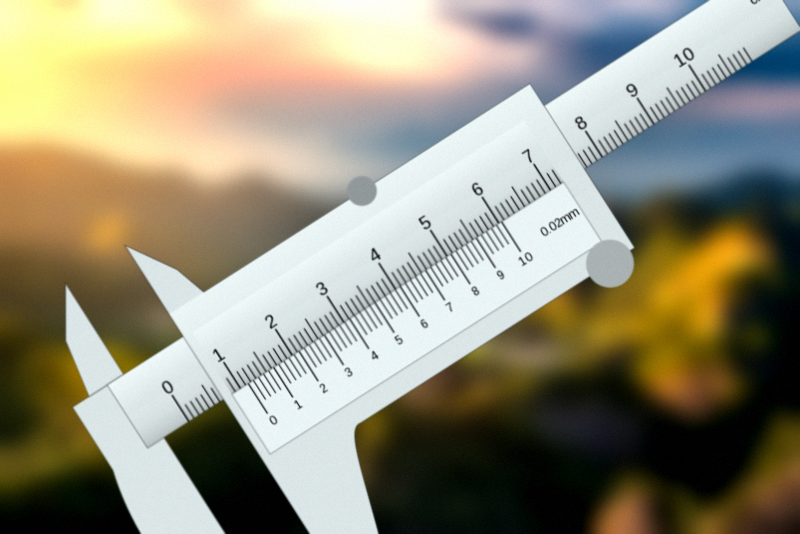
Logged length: 11.5 mm
